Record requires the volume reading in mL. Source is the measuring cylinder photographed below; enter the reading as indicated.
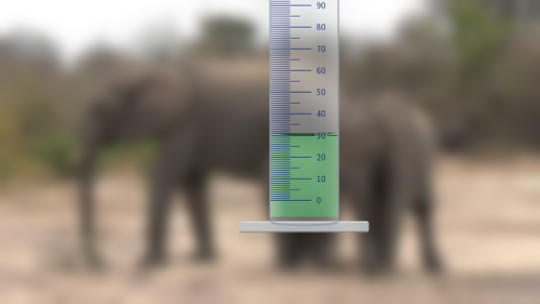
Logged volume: 30 mL
